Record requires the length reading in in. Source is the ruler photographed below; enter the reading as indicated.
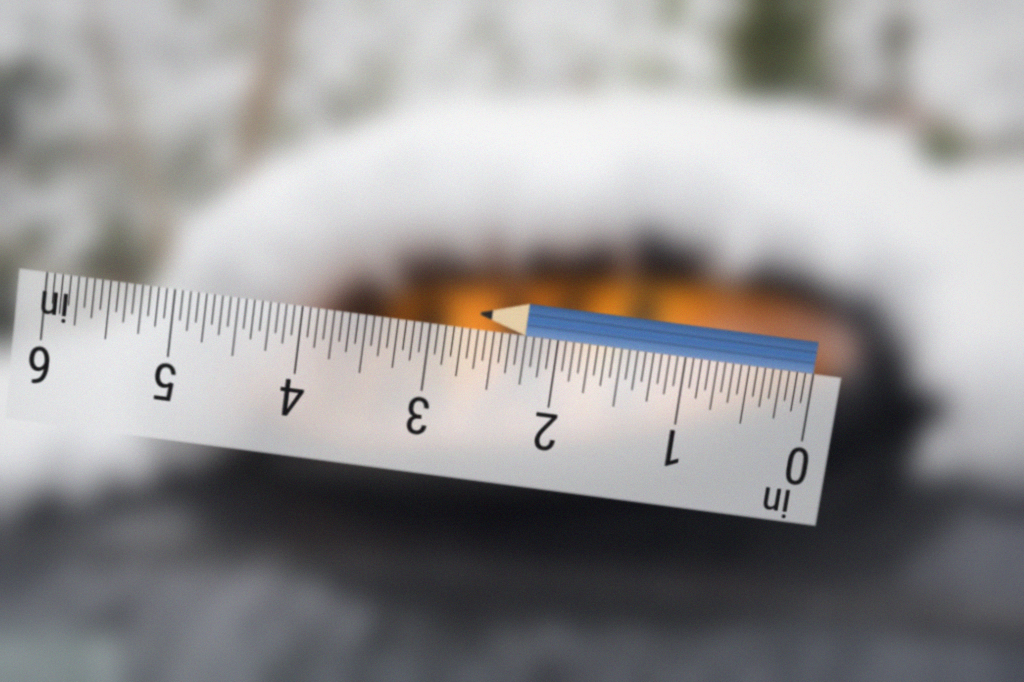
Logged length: 2.625 in
